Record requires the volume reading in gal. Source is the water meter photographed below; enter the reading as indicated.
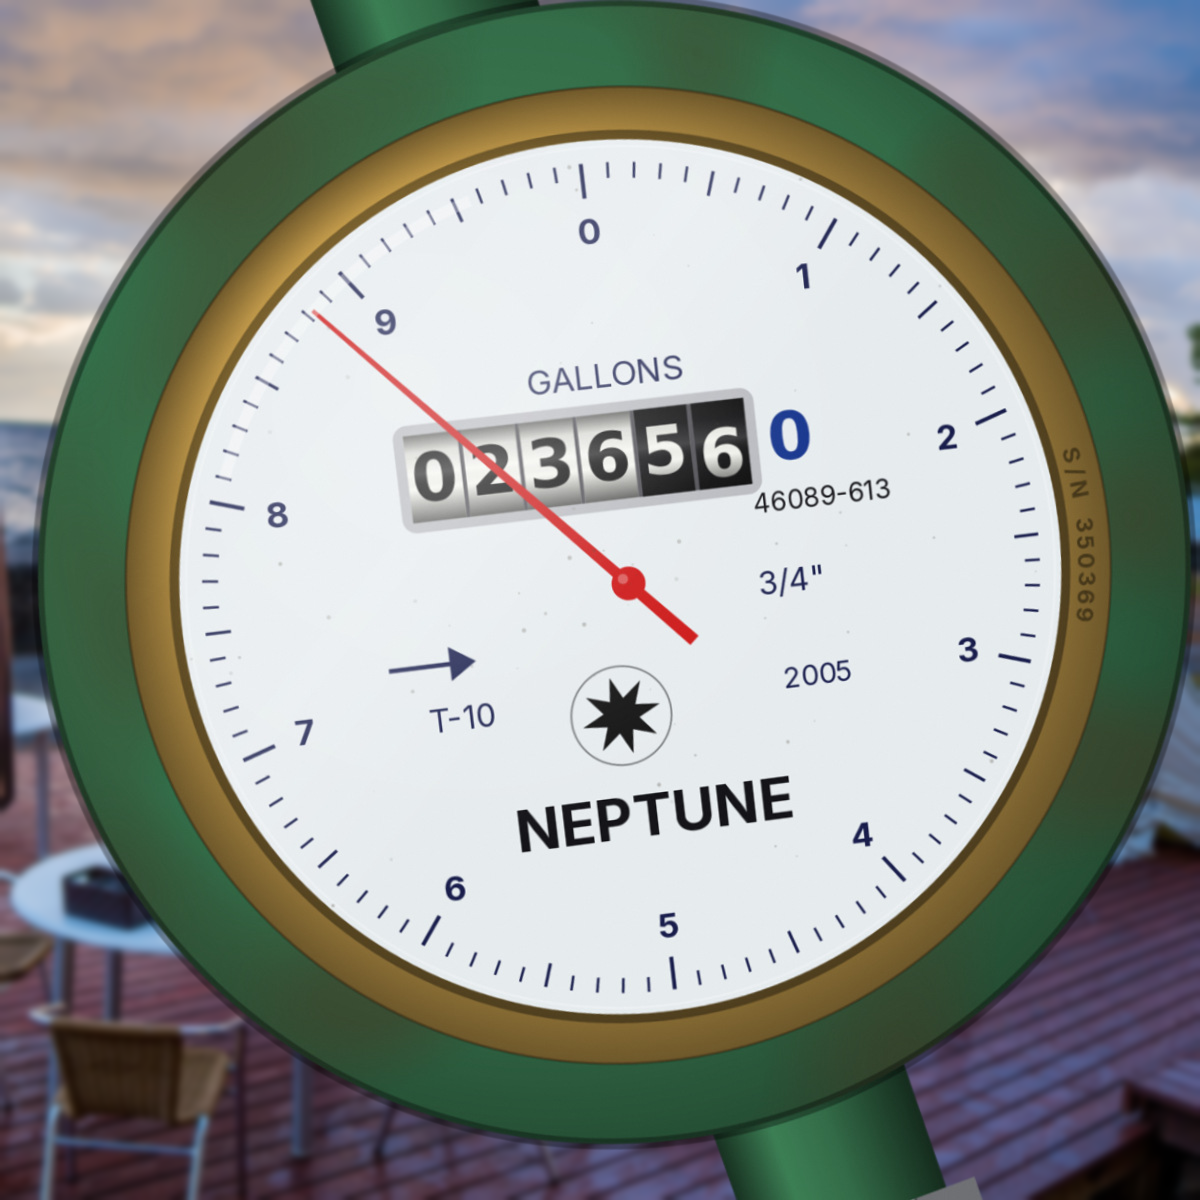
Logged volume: 236558.8 gal
